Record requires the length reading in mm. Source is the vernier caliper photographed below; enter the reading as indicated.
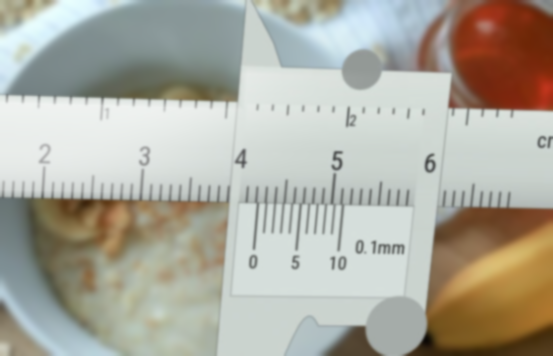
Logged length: 42.2 mm
